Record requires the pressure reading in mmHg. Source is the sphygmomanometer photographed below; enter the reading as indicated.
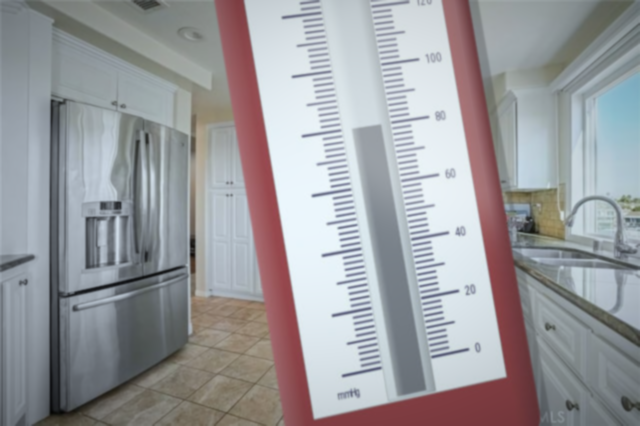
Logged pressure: 80 mmHg
